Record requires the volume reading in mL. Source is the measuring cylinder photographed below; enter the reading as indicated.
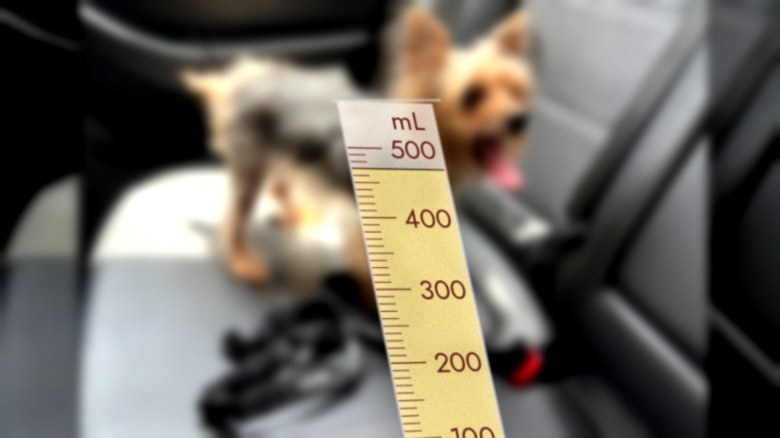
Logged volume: 470 mL
